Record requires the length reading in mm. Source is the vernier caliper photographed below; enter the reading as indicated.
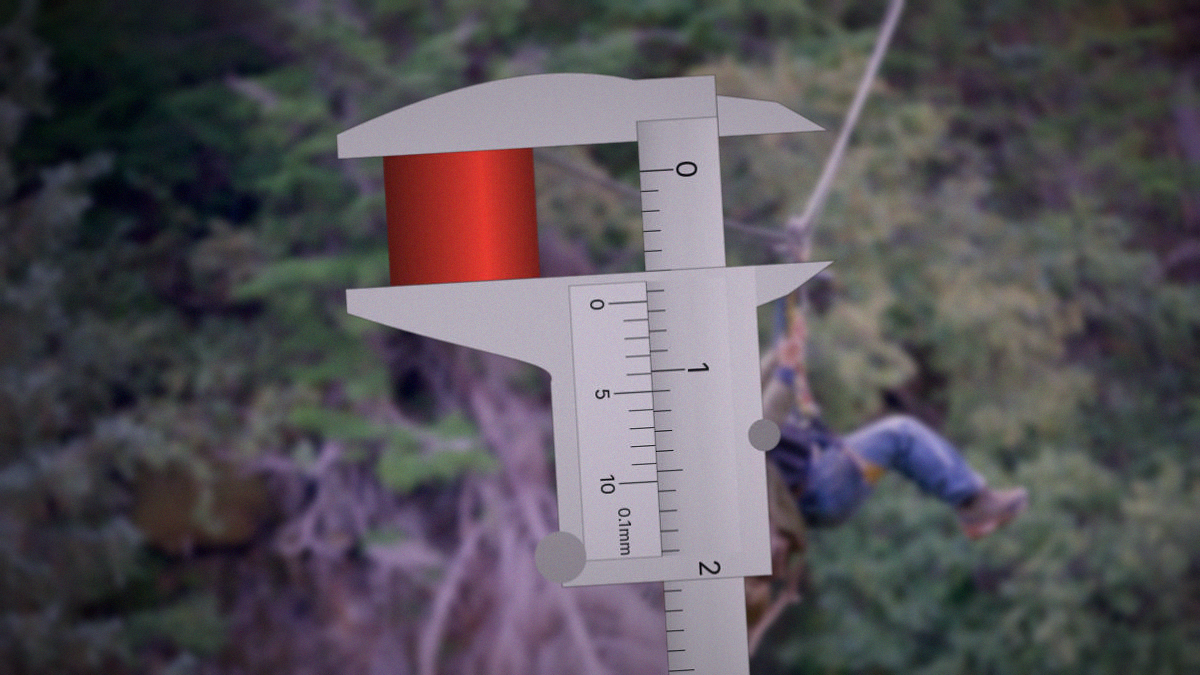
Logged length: 6.5 mm
